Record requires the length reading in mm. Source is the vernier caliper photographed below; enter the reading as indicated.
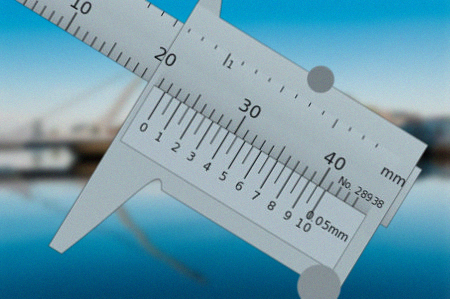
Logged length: 21.8 mm
